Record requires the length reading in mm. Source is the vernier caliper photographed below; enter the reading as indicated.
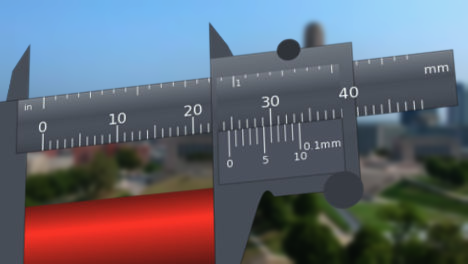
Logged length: 24.6 mm
